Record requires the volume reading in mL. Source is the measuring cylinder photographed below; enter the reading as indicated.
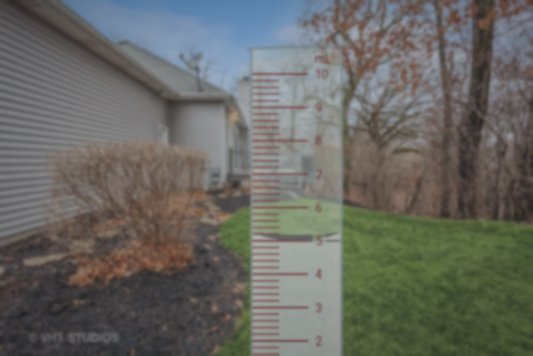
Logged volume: 5 mL
